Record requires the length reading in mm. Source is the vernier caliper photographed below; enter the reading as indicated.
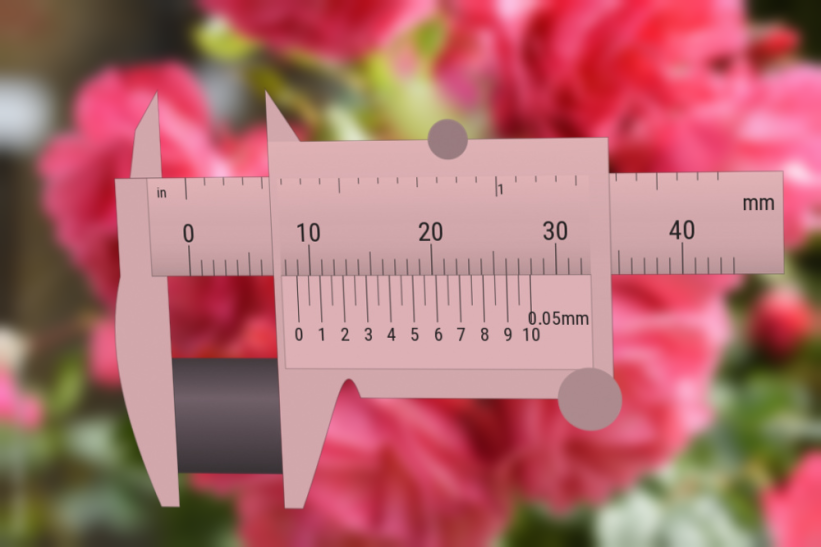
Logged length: 8.9 mm
